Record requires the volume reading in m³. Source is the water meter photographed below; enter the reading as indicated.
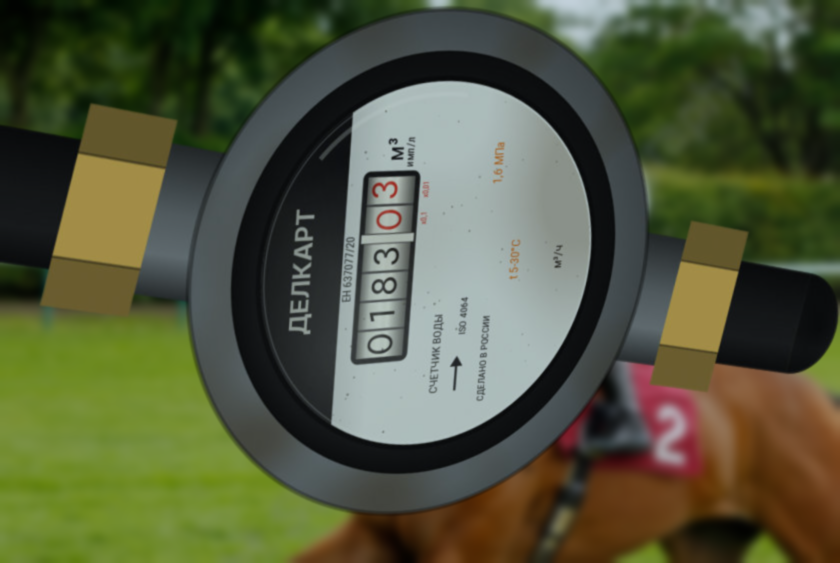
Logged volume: 183.03 m³
